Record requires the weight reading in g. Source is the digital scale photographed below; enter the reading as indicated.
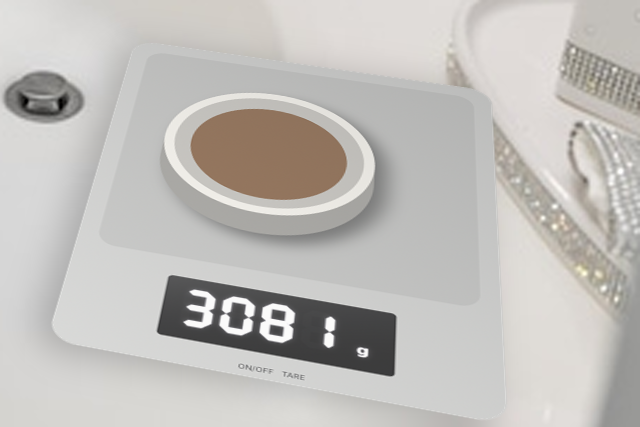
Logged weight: 3081 g
